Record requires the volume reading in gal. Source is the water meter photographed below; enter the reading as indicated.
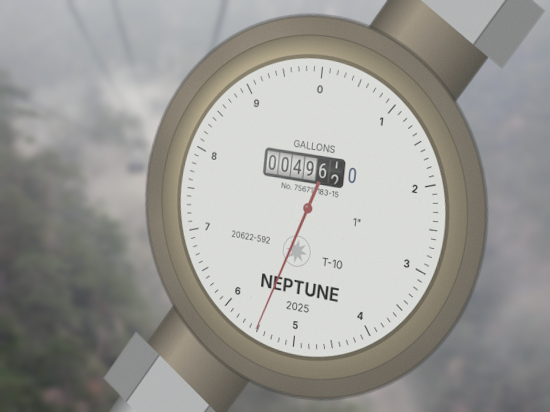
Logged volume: 49615.5 gal
